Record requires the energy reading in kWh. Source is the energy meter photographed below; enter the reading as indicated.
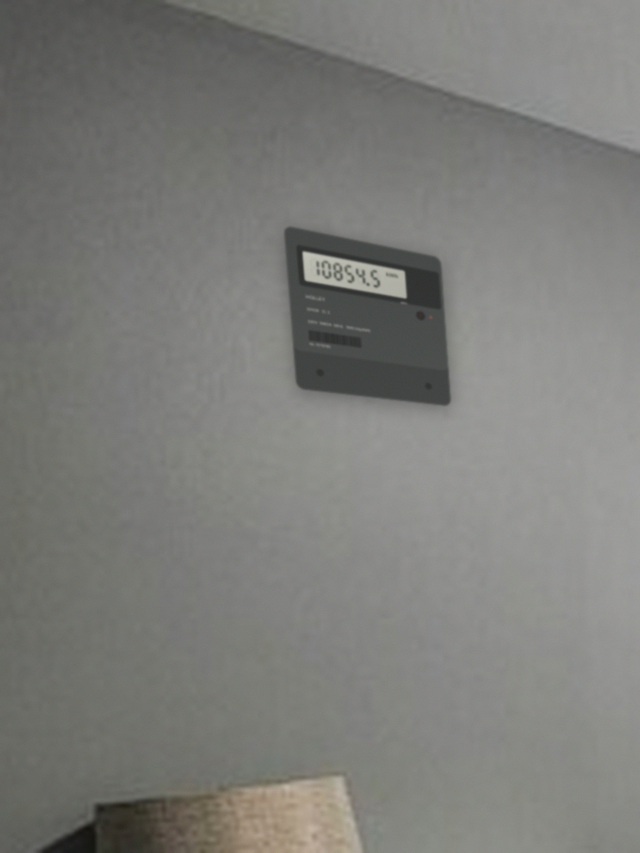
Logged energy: 10854.5 kWh
